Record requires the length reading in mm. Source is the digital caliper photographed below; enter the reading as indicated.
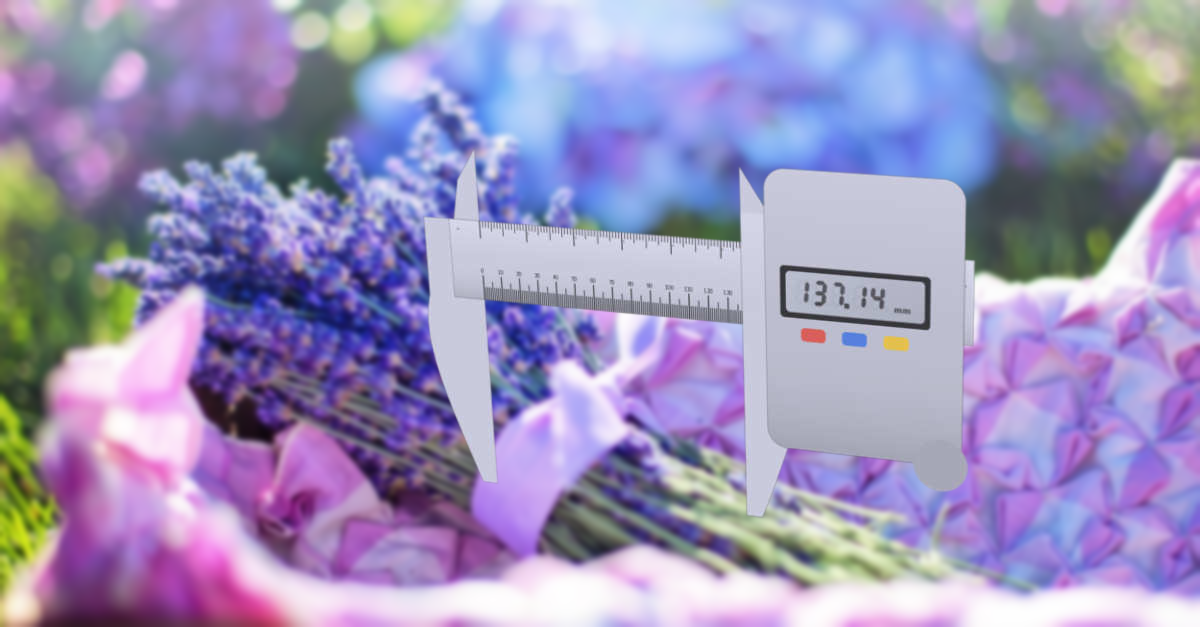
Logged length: 137.14 mm
